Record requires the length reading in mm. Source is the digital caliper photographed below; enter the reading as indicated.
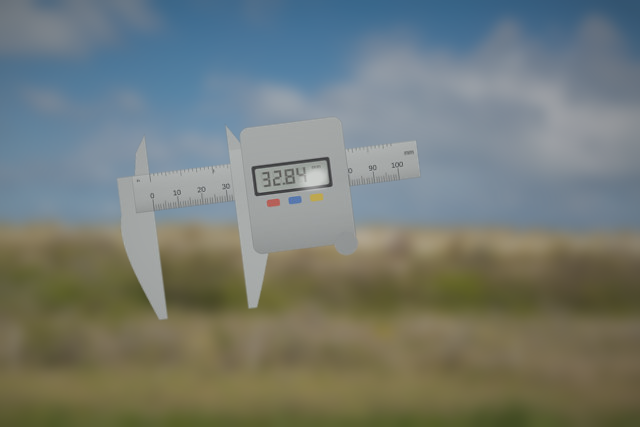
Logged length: 32.84 mm
